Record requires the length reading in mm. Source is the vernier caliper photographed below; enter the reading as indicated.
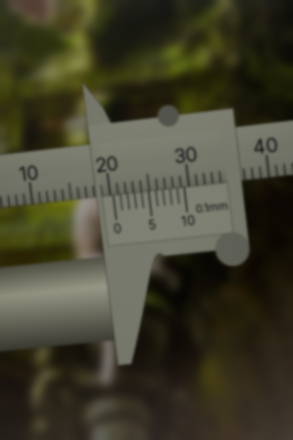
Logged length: 20.4 mm
